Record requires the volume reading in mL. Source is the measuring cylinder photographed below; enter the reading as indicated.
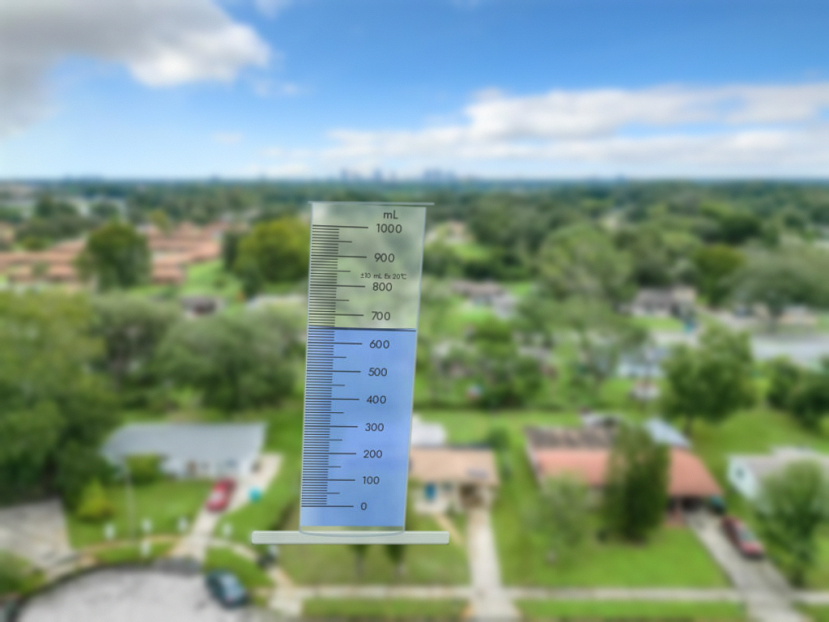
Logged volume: 650 mL
